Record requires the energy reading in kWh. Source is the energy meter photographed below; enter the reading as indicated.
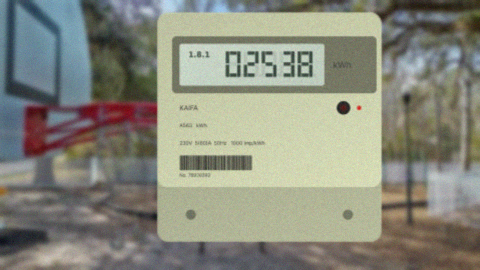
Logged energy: 2538 kWh
